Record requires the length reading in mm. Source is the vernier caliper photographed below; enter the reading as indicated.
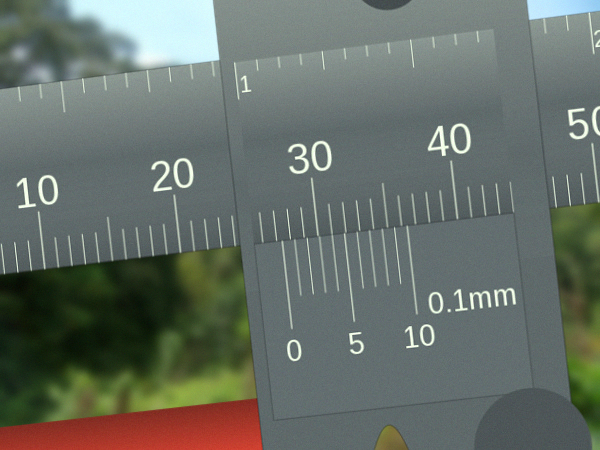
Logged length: 27.4 mm
